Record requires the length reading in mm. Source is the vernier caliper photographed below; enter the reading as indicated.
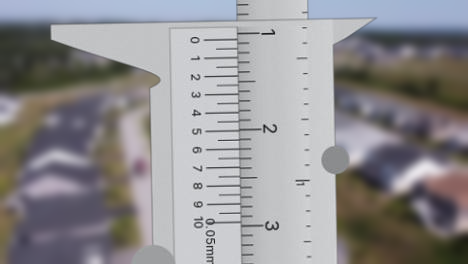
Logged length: 10.6 mm
